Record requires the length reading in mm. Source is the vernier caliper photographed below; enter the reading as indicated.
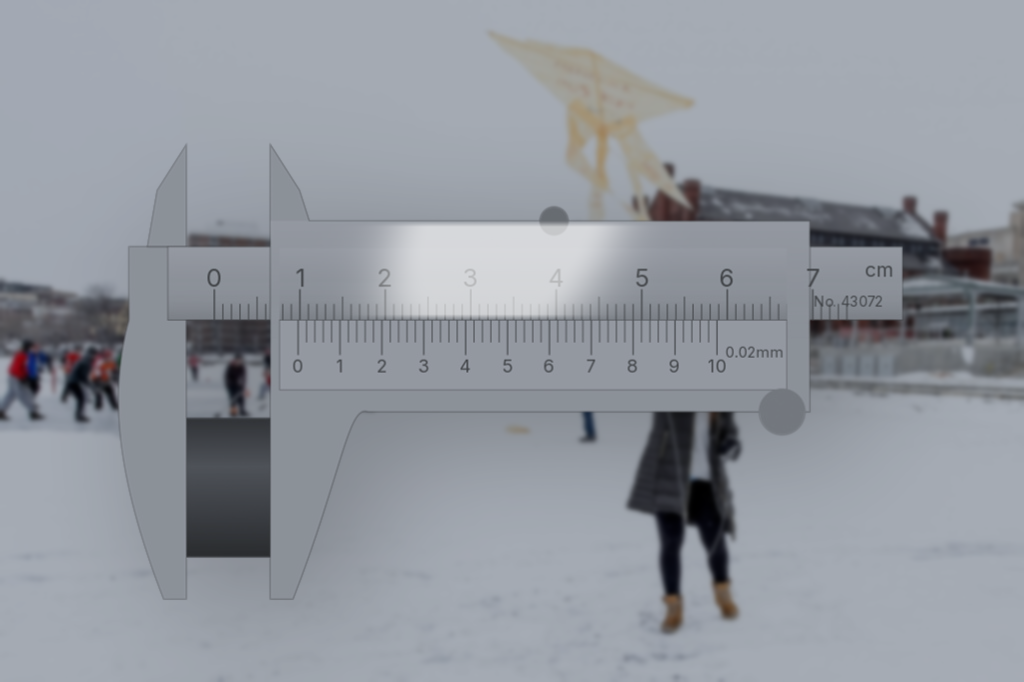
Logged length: 9.8 mm
